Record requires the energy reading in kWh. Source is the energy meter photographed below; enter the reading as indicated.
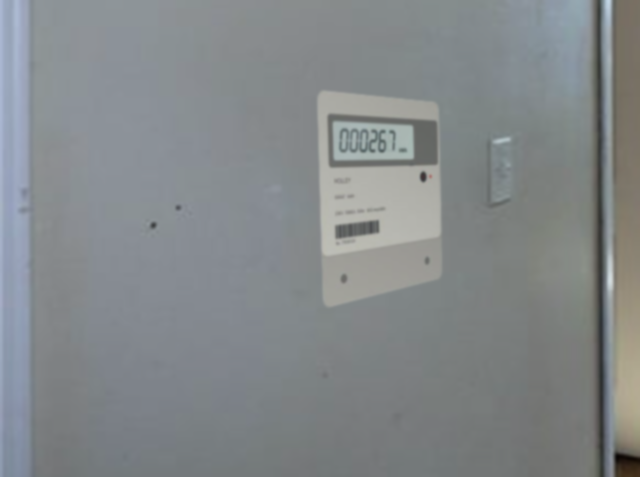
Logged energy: 267 kWh
